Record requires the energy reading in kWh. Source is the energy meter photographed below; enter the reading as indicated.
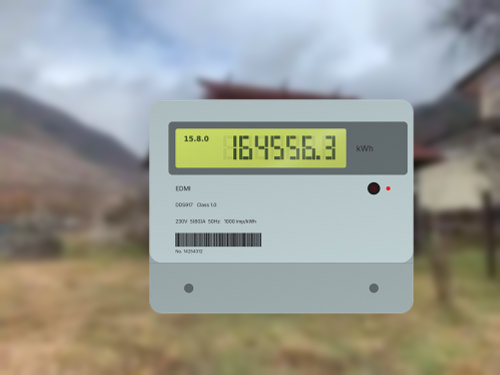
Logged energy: 164556.3 kWh
